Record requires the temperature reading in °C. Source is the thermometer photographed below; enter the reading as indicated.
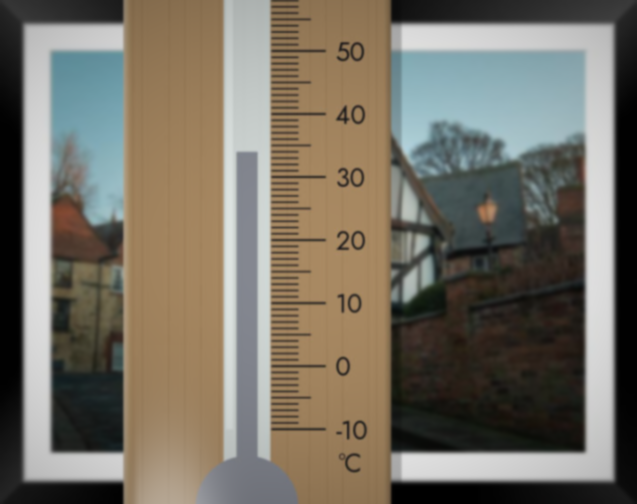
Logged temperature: 34 °C
